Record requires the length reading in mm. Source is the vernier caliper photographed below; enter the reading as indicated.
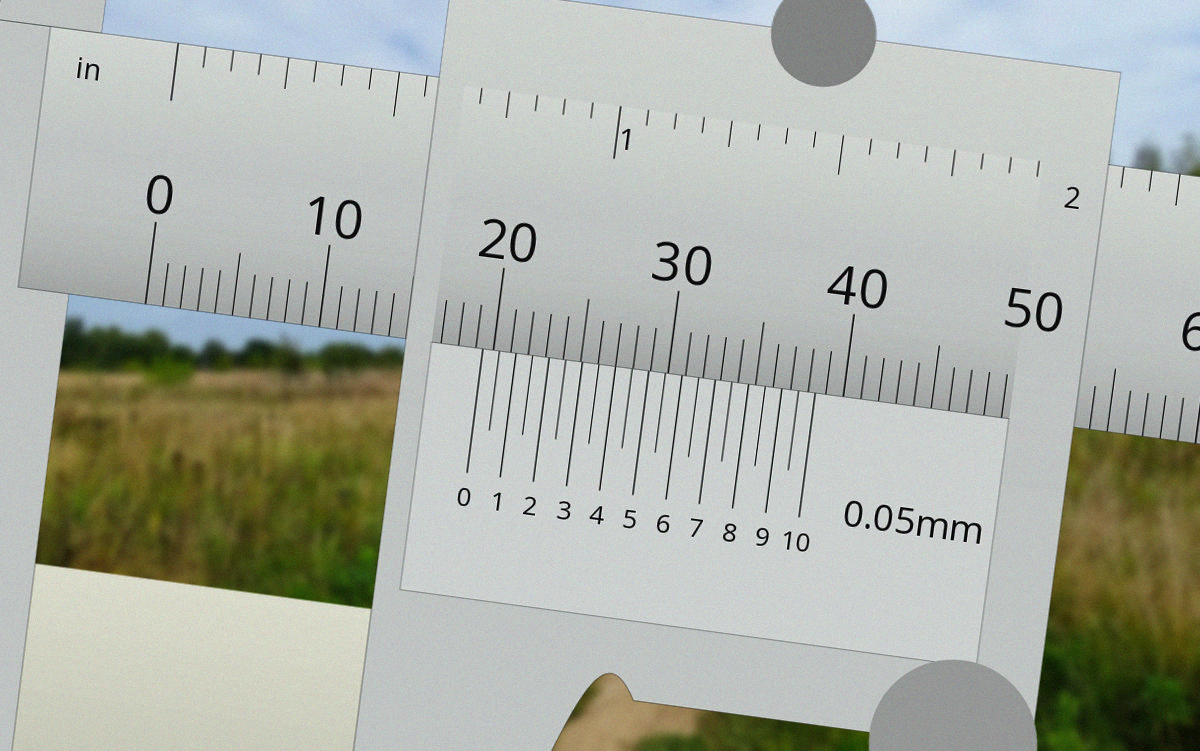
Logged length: 19.4 mm
